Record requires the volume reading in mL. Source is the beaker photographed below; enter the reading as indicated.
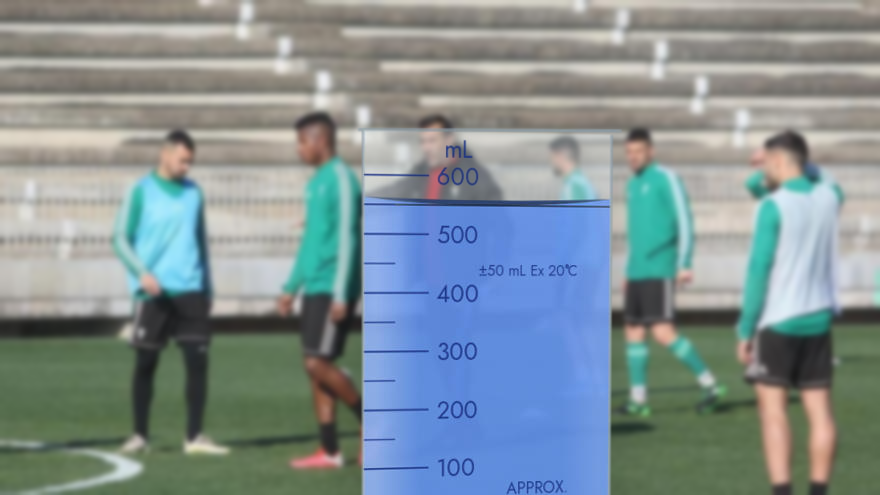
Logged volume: 550 mL
